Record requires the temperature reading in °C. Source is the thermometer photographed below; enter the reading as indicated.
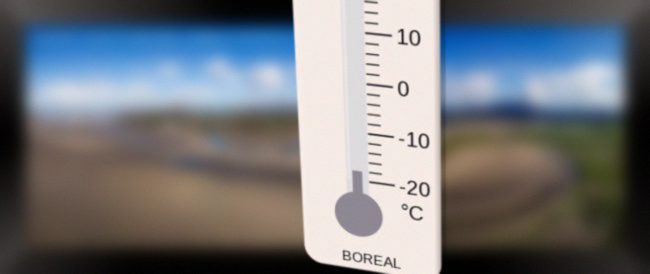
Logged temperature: -18 °C
